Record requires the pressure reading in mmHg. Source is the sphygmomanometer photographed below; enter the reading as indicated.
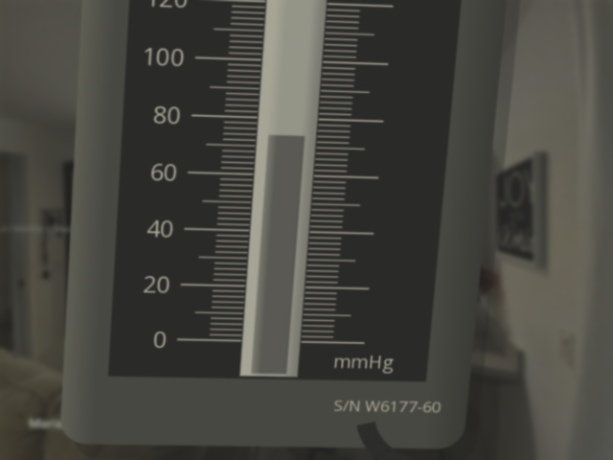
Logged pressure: 74 mmHg
